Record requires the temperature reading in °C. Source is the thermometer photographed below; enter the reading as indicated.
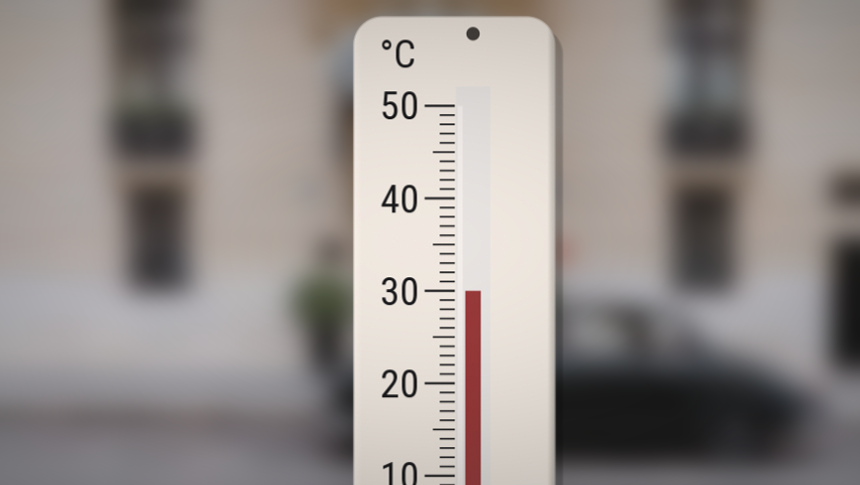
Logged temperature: 30 °C
